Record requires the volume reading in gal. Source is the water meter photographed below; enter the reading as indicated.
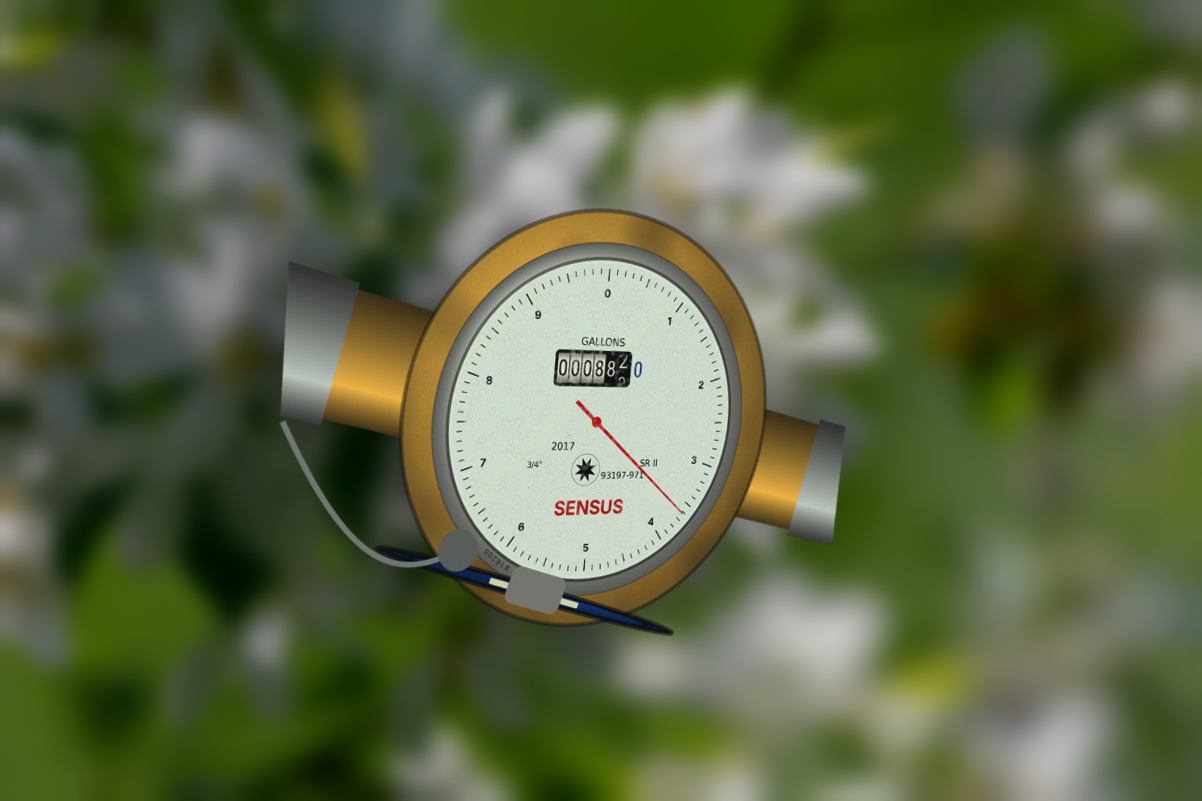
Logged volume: 8823.6 gal
